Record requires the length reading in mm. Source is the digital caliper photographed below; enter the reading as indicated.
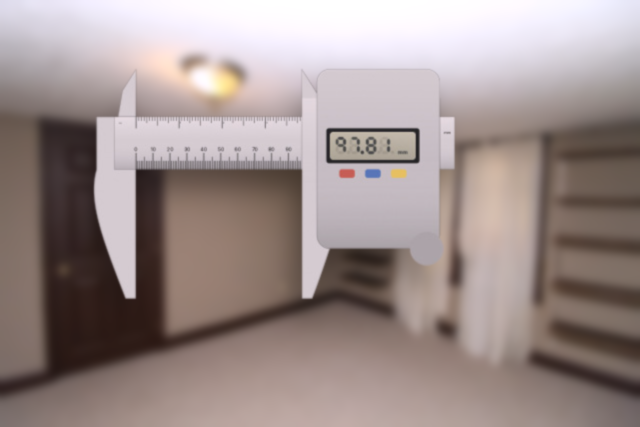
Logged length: 97.81 mm
